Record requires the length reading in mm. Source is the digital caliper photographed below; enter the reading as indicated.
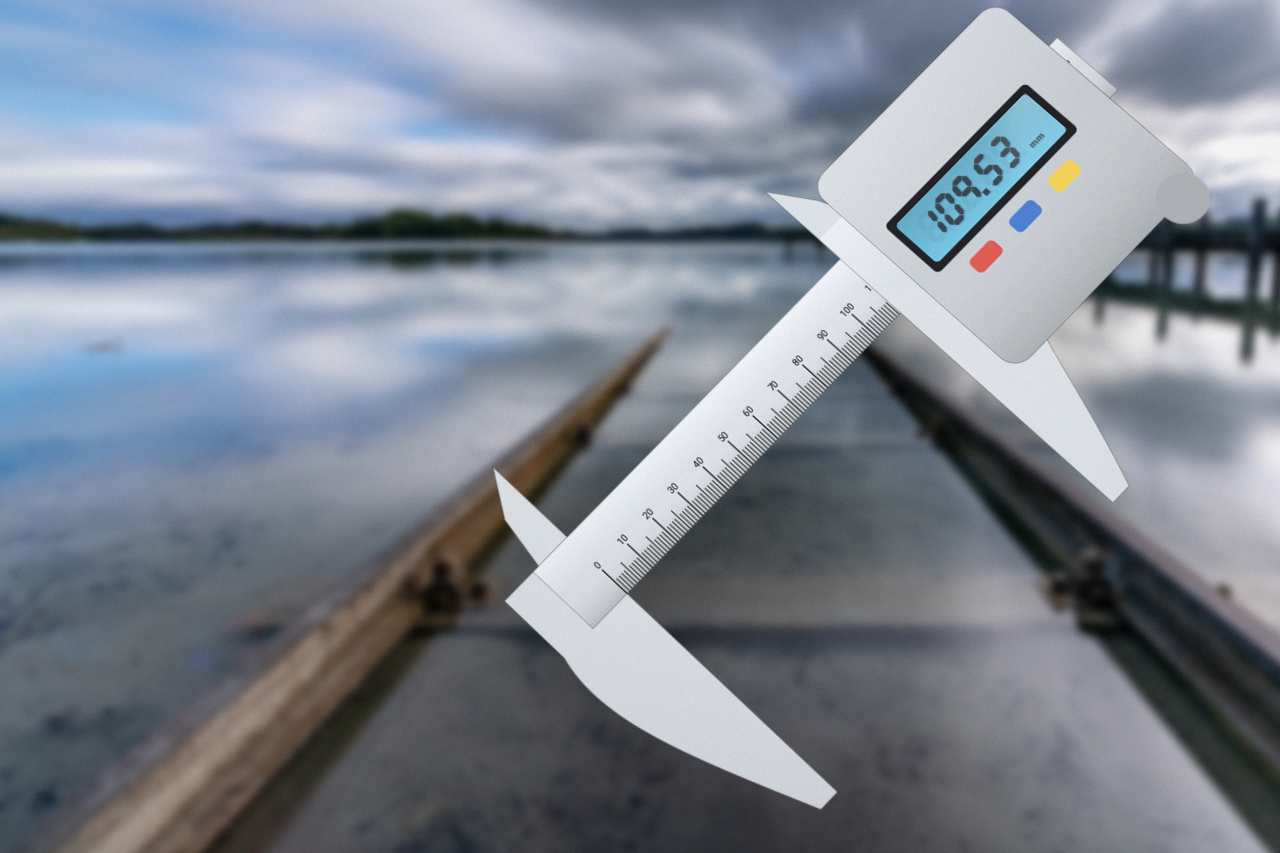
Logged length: 109.53 mm
